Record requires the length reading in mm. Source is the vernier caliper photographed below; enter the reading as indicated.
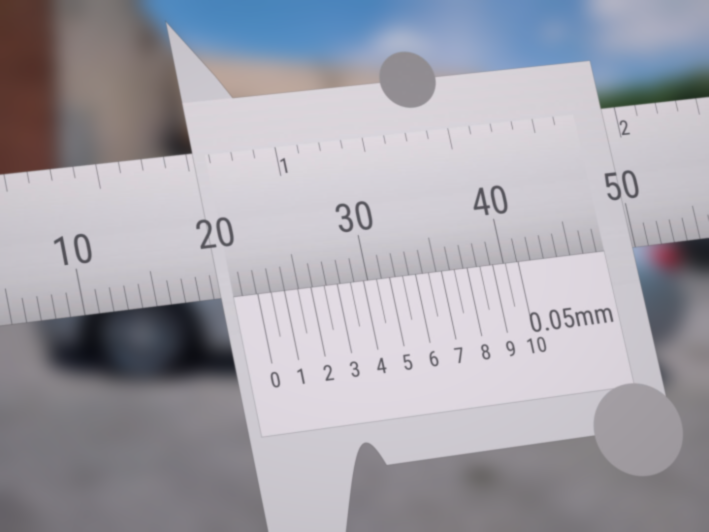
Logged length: 22.1 mm
